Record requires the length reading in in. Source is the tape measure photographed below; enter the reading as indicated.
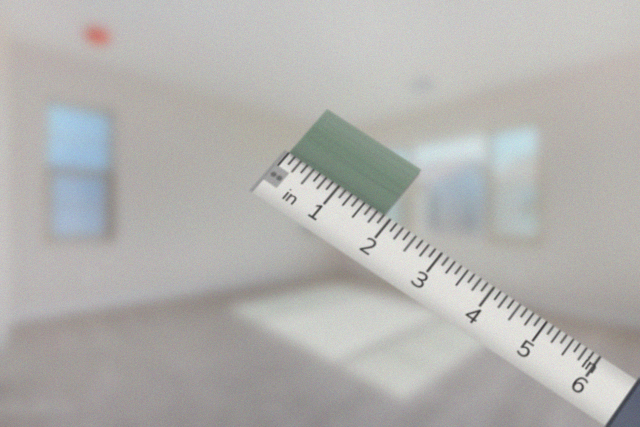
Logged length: 1.875 in
